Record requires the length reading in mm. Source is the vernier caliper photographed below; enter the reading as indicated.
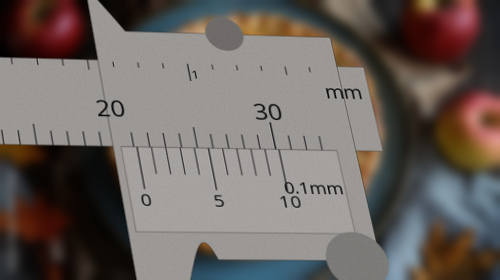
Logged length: 21.2 mm
